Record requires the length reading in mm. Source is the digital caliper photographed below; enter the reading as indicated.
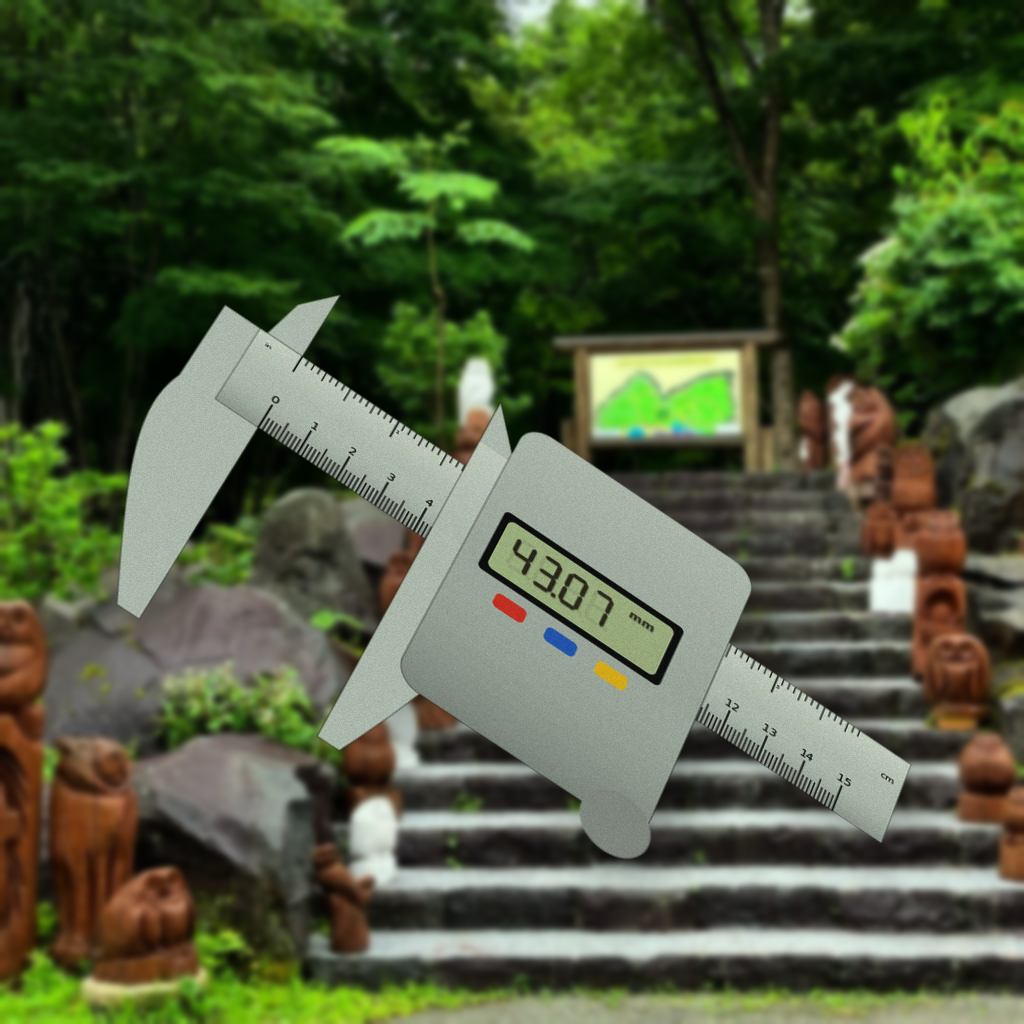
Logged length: 43.07 mm
